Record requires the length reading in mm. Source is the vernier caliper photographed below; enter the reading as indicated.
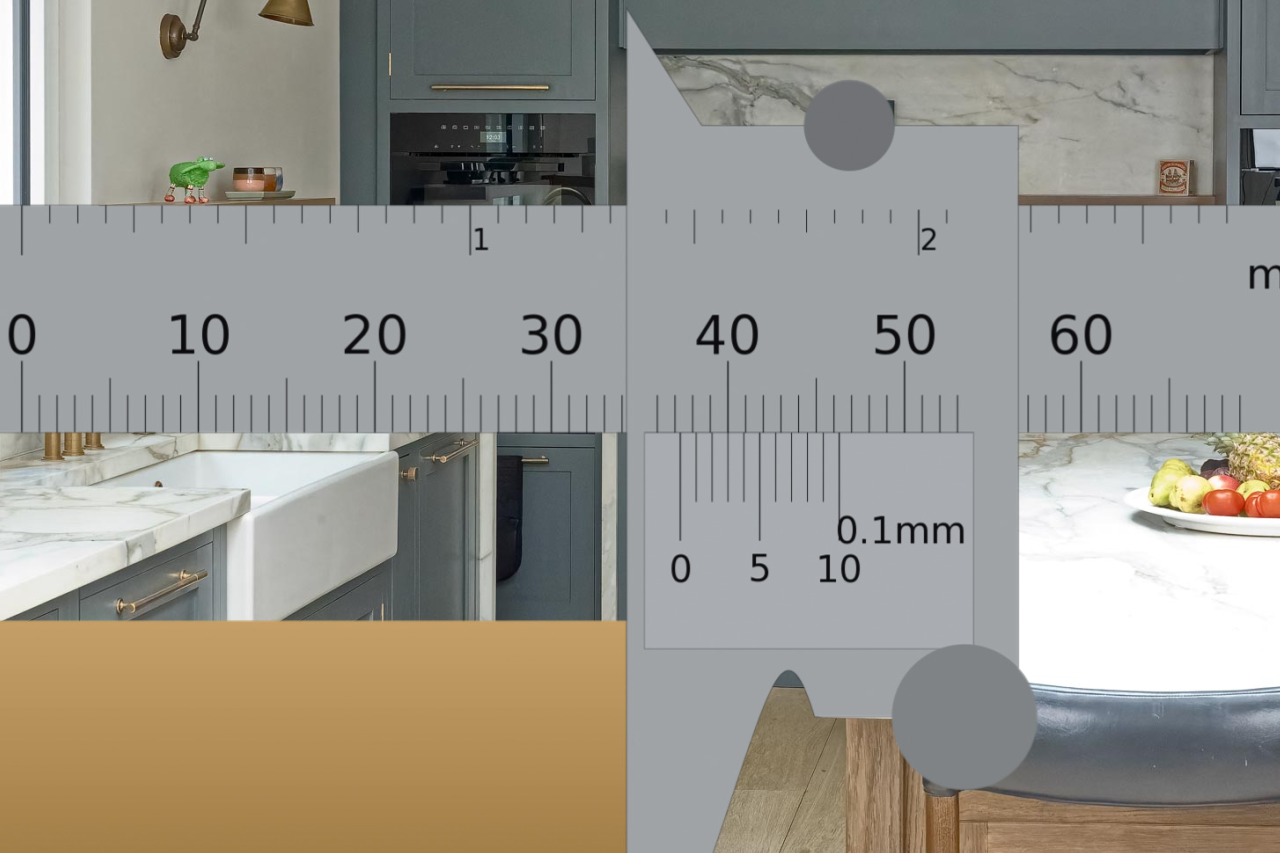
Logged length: 37.3 mm
